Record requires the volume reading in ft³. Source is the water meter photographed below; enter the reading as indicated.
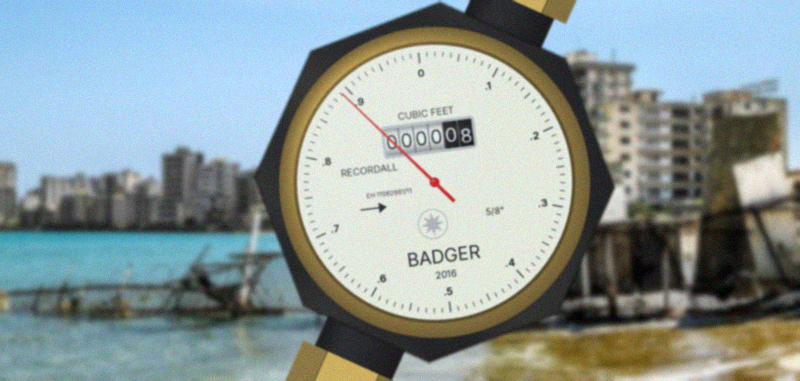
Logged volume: 7.89 ft³
